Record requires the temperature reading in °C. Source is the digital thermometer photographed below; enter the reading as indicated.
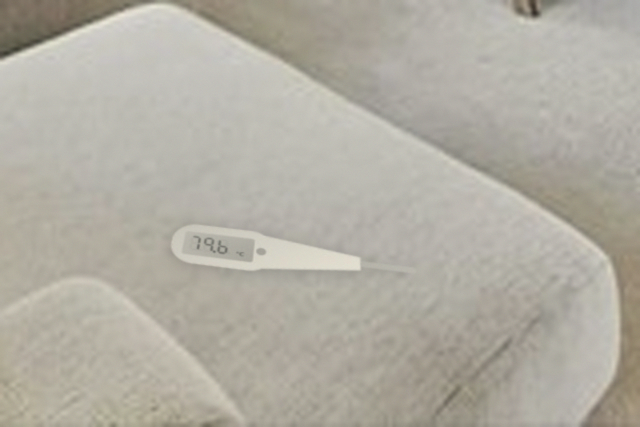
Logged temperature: 79.6 °C
